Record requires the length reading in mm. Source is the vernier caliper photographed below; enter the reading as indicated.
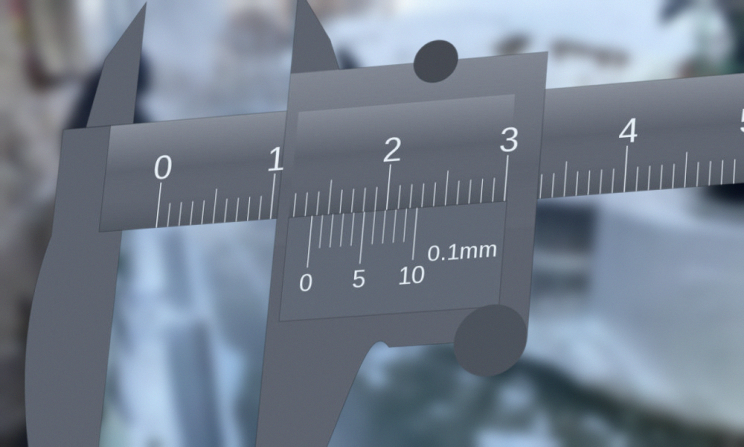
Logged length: 13.6 mm
